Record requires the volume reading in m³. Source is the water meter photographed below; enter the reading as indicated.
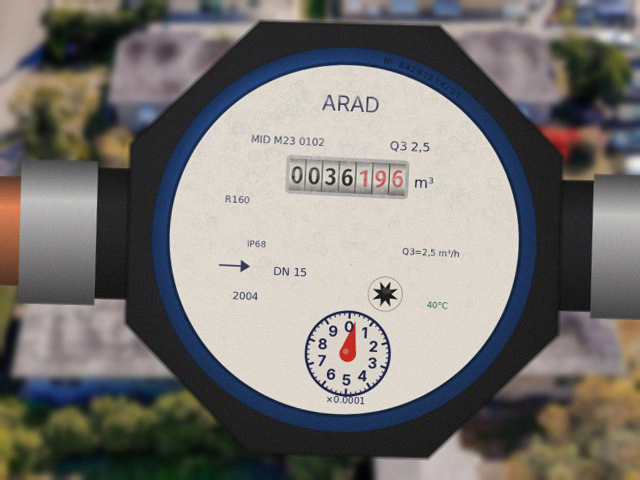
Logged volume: 36.1960 m³
